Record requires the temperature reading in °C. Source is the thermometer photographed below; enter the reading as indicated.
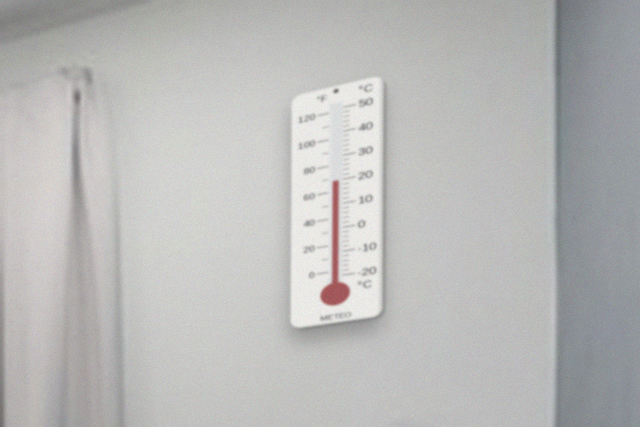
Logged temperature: 20 °C
